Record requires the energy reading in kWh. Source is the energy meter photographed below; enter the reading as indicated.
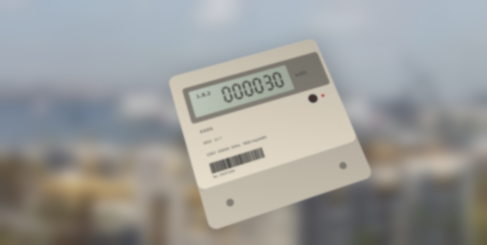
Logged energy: 30 kWh
